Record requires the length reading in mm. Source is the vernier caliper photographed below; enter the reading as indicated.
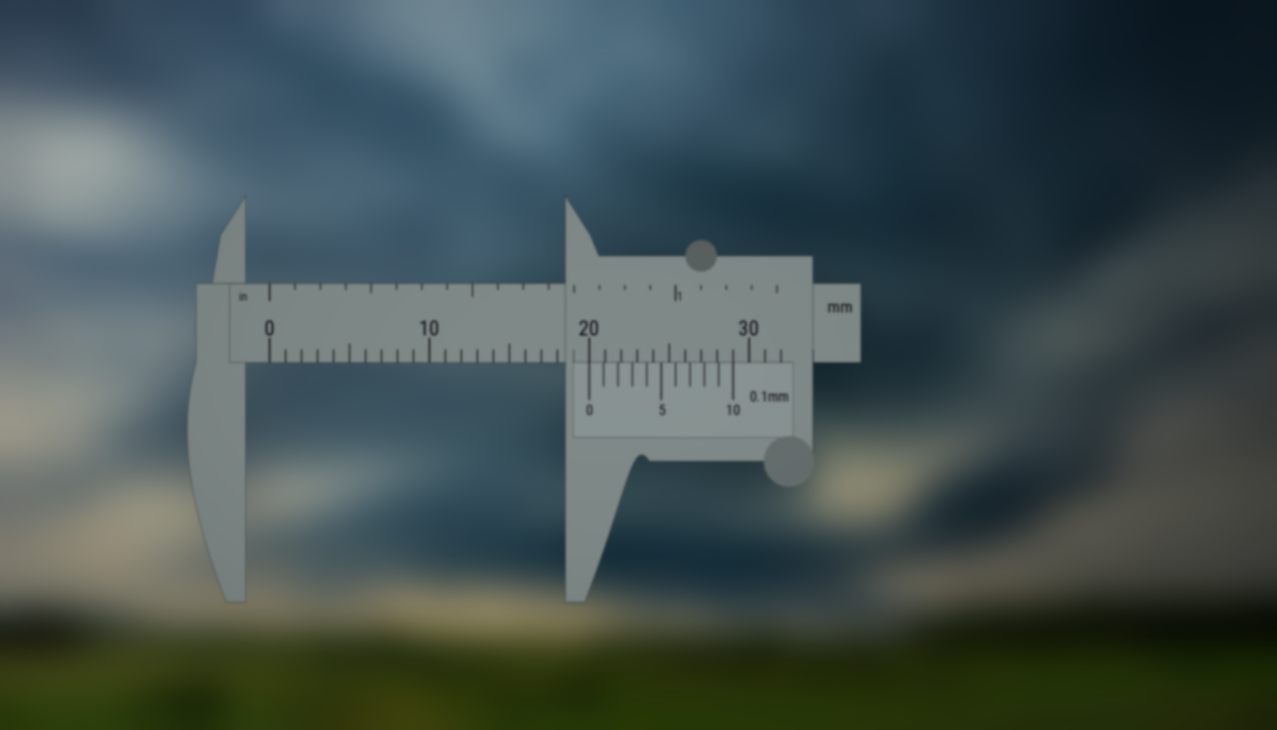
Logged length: 20.0 mm
